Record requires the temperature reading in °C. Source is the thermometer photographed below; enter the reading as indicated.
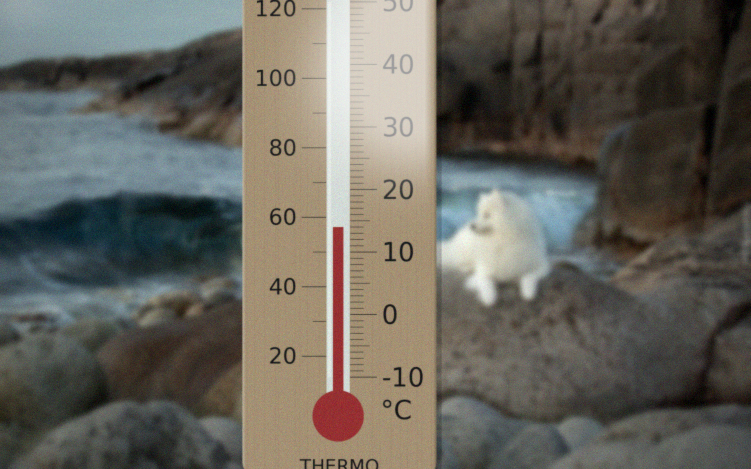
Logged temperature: 14 °C
